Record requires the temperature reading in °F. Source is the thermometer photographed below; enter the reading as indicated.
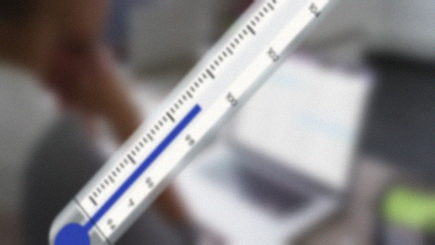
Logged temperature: 99 °F
